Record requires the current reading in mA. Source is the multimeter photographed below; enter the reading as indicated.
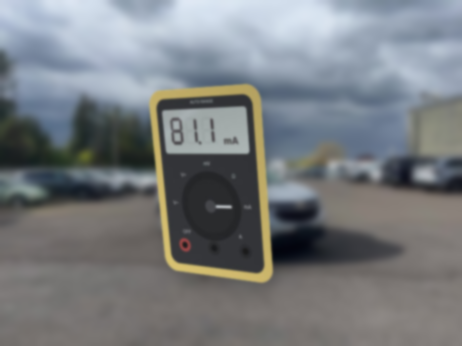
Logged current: 81.1 mA
